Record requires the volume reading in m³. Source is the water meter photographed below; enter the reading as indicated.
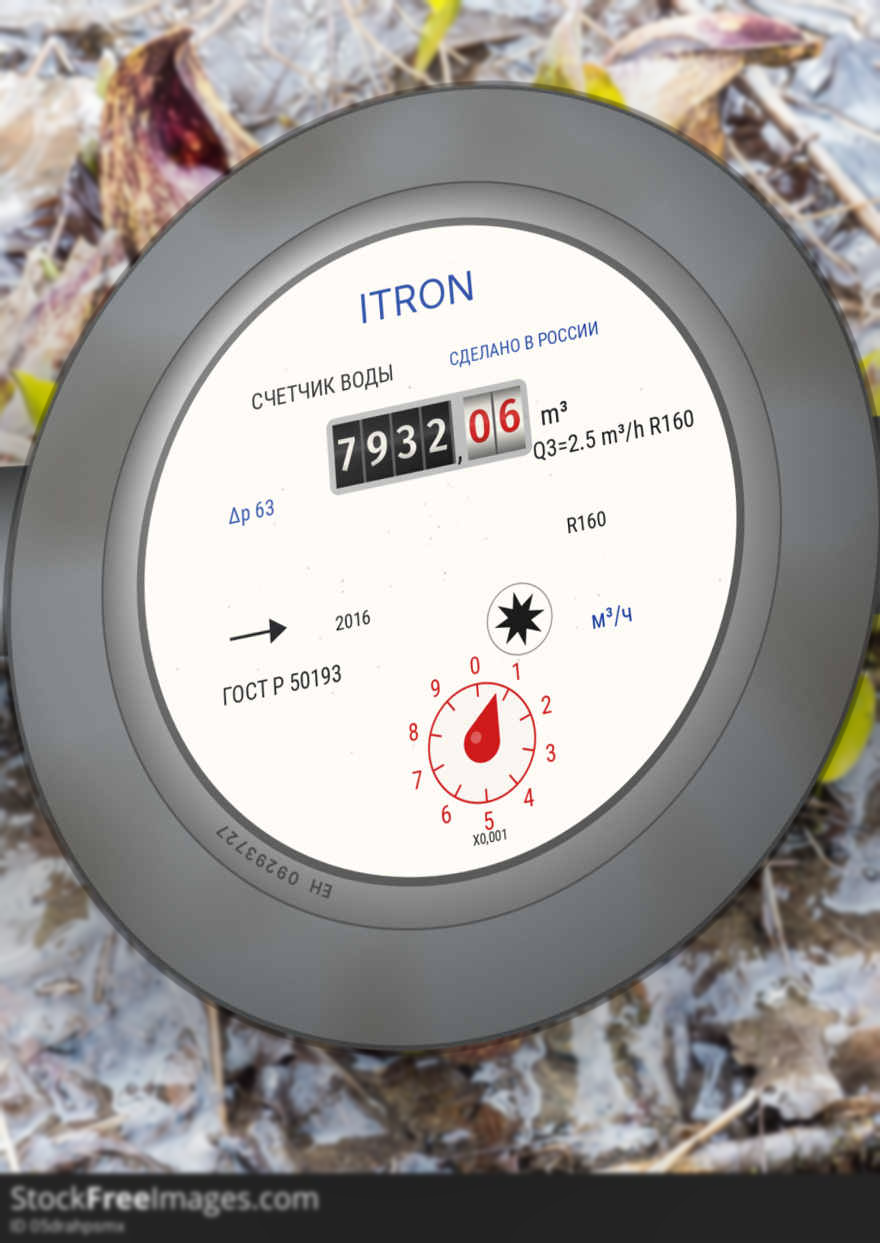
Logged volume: 7932.060 m³
